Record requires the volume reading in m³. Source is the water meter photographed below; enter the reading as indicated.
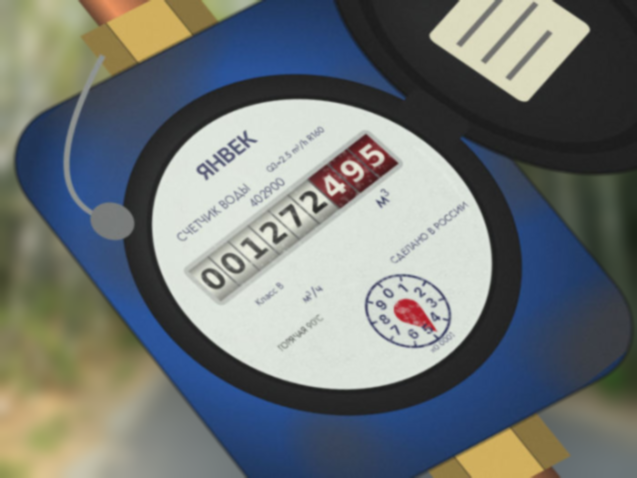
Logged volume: 1272.4954 m³
